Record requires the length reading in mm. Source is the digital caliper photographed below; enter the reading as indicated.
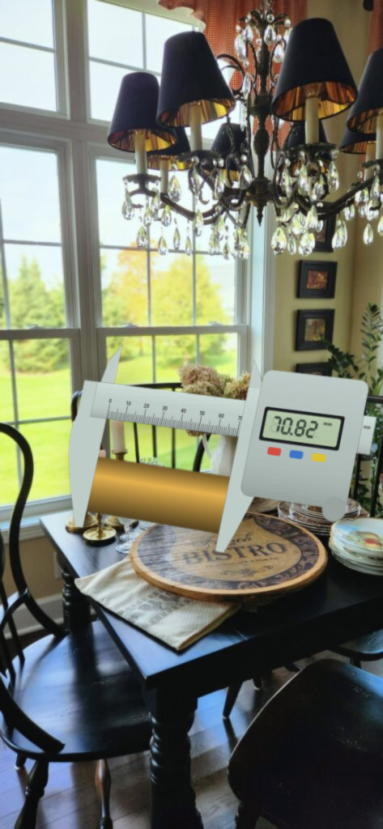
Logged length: 70.82 mm
